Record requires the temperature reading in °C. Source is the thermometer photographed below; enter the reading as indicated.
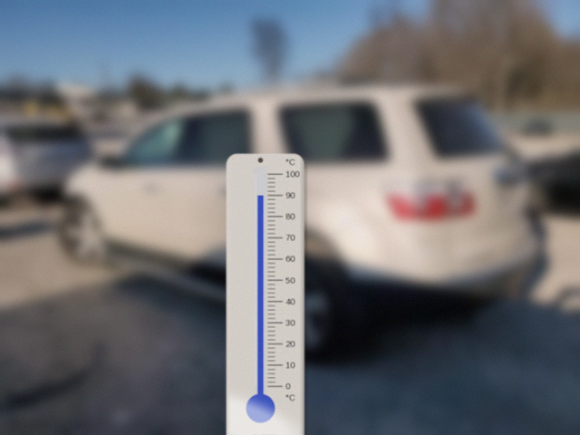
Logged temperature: 90 °C
